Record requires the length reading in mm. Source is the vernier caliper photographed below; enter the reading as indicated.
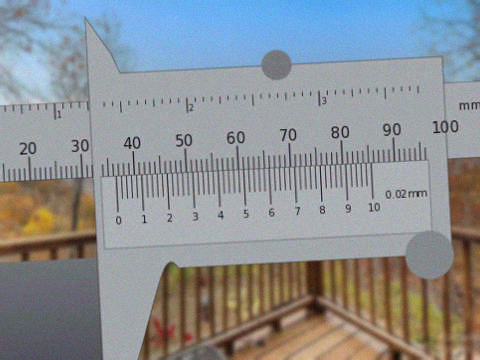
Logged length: 36.5 mm
